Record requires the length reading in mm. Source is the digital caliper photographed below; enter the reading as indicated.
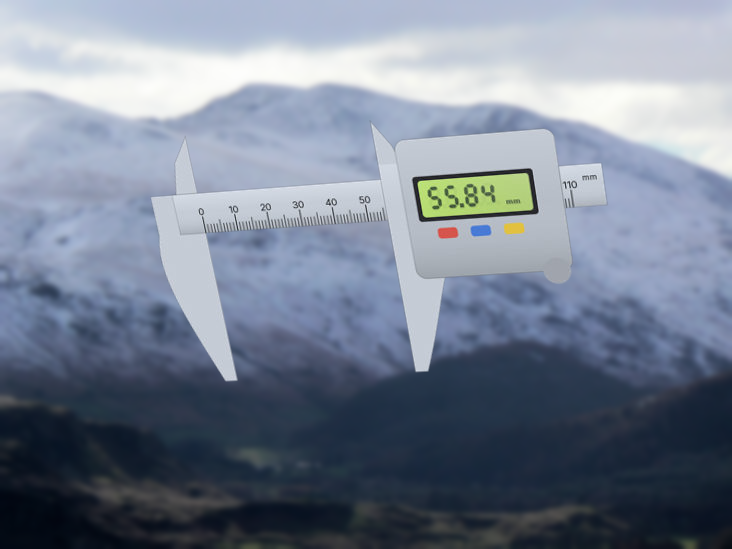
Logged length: 55.84 mm
